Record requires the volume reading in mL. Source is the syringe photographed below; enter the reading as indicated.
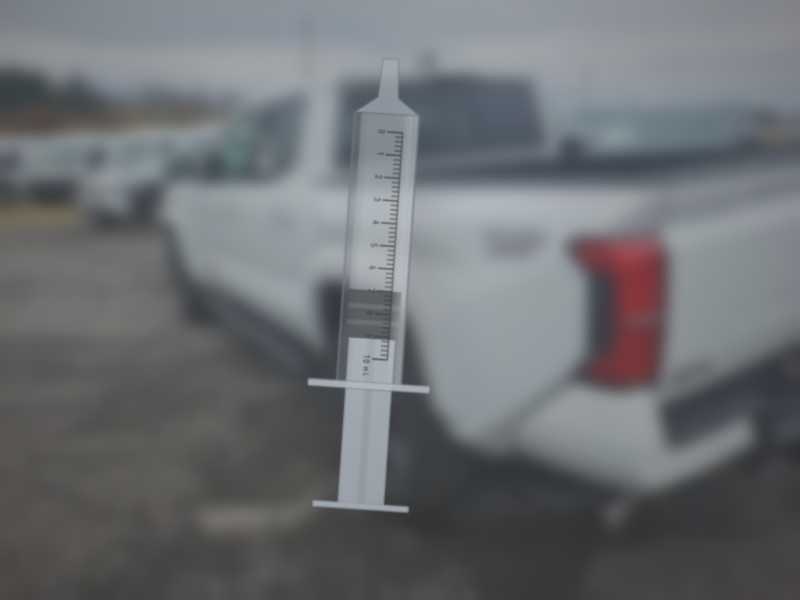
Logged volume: 7 mL
